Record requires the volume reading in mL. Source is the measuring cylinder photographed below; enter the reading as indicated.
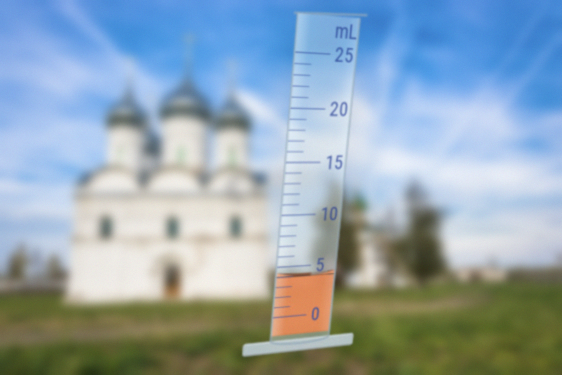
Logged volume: 4 mL
